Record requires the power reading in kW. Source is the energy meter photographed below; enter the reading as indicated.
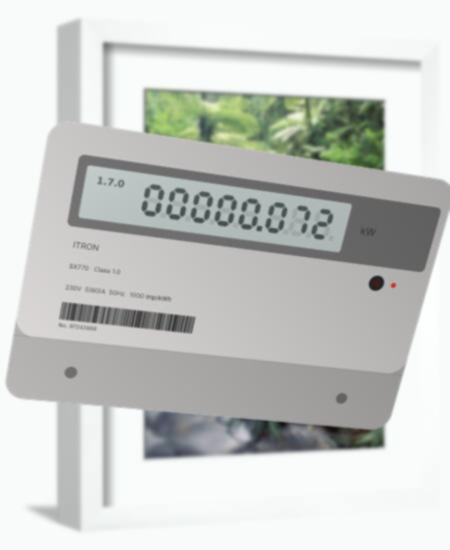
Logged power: 0.072 kW
